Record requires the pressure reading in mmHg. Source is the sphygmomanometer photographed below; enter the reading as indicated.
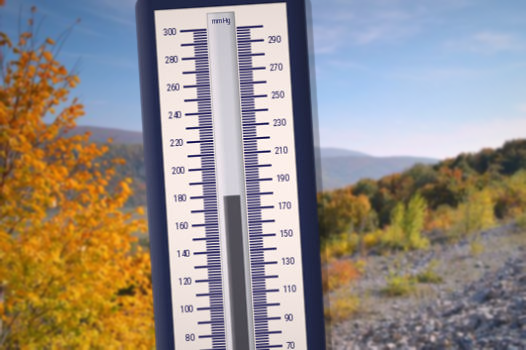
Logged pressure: 180 mmHg
